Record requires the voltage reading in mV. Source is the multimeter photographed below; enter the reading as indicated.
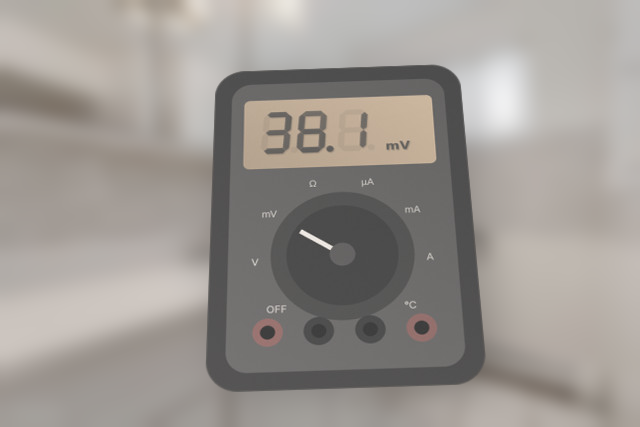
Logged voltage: 38.1 mV
